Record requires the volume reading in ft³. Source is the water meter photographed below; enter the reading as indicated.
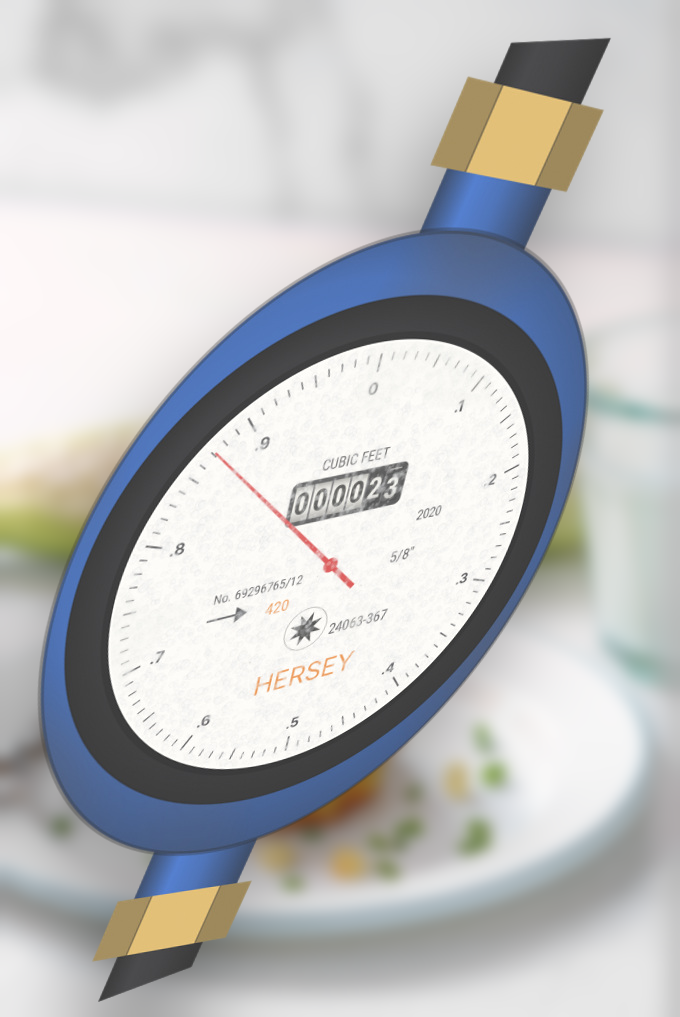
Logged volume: 22.87 ft³
